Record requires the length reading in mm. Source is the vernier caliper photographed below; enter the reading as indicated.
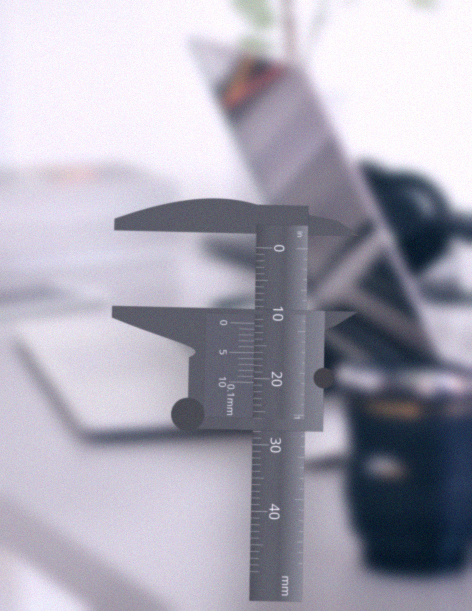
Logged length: 11.6 mm
